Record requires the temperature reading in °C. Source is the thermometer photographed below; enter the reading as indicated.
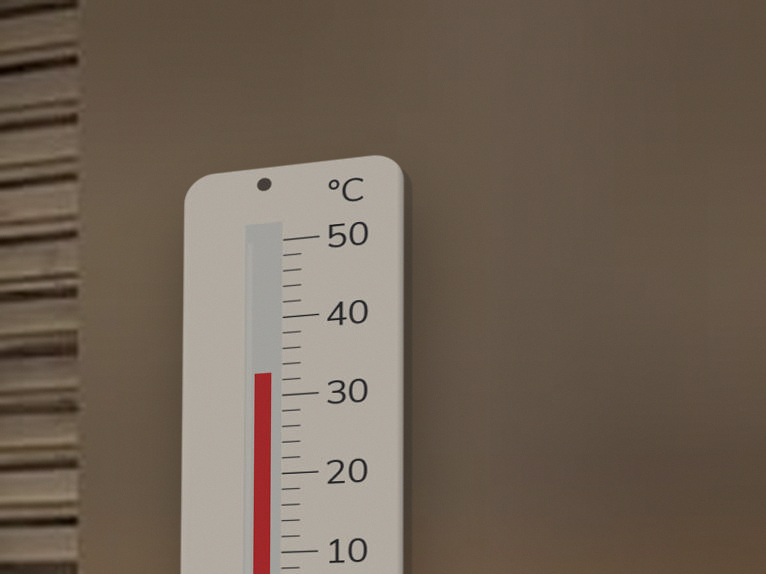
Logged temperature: 33 °C
